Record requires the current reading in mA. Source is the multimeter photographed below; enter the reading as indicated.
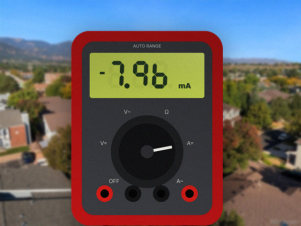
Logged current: -7.96 mA
